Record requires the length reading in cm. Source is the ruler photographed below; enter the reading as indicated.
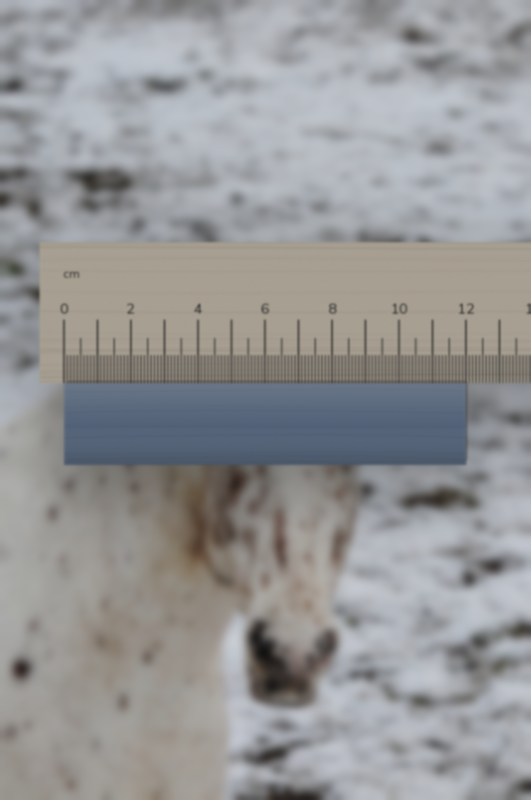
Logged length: 12 cm
